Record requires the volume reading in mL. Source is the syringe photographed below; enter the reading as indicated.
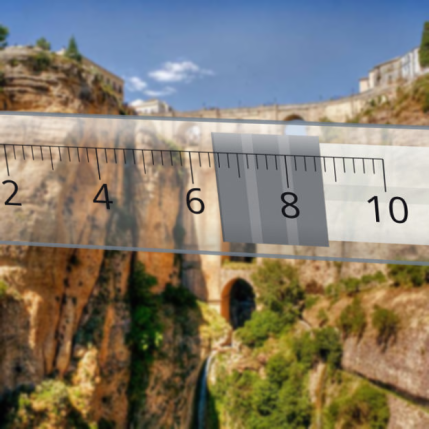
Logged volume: 6.5 mL
